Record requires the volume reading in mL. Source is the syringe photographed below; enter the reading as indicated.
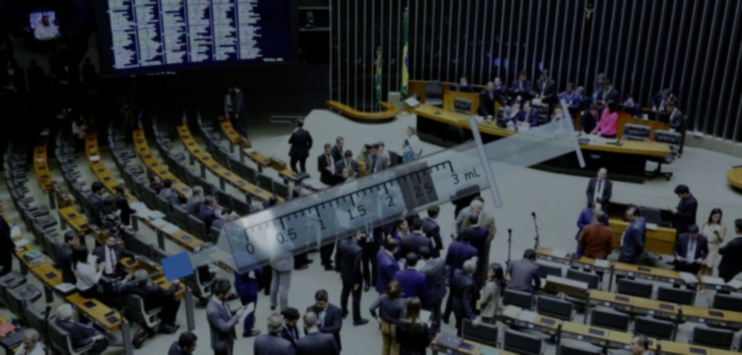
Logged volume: 2.2 mL
